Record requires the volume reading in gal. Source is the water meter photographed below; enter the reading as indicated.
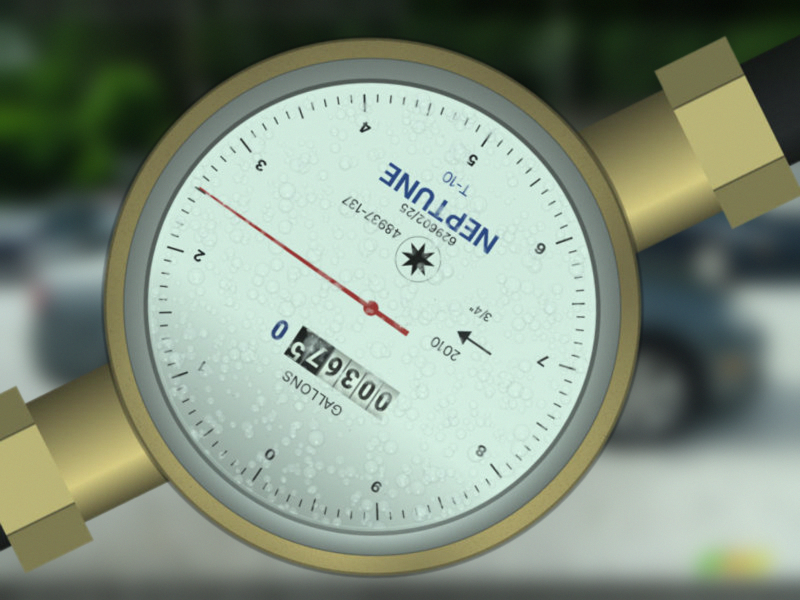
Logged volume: 36752.5 gal
